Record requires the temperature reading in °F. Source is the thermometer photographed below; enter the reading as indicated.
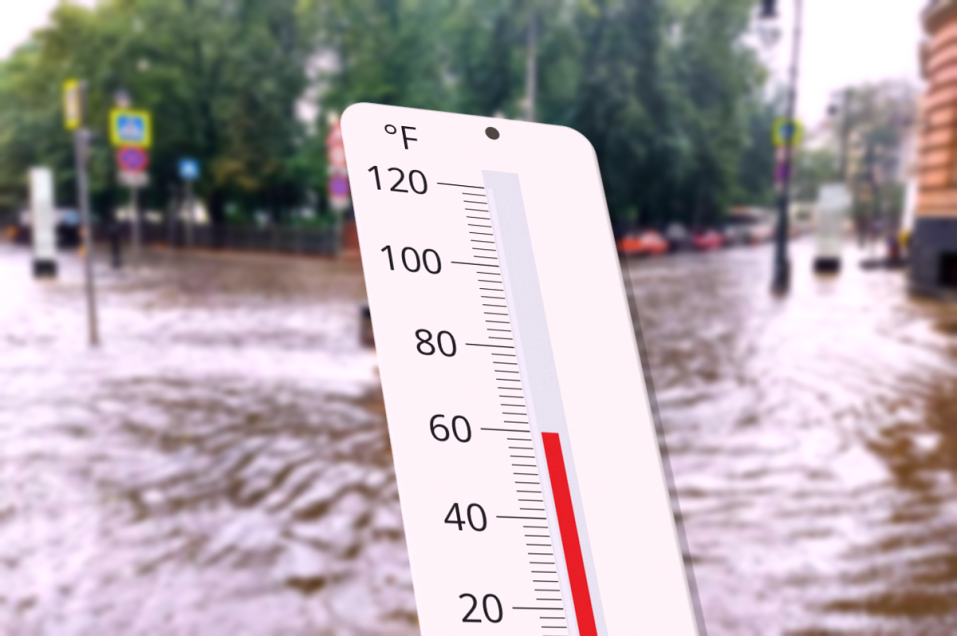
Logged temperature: 60 °F
